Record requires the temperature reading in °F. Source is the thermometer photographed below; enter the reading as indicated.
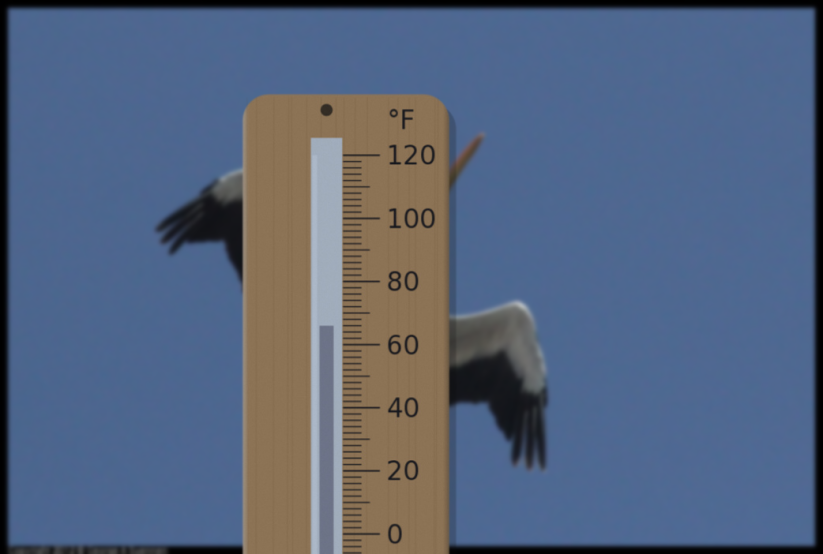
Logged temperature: 66 °F
